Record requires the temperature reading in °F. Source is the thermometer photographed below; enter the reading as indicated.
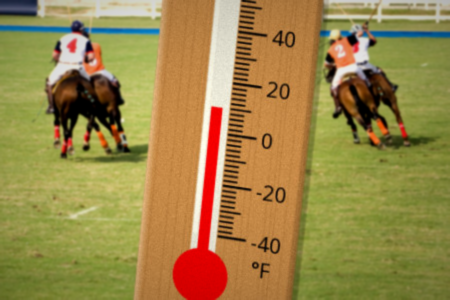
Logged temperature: 10 °F
